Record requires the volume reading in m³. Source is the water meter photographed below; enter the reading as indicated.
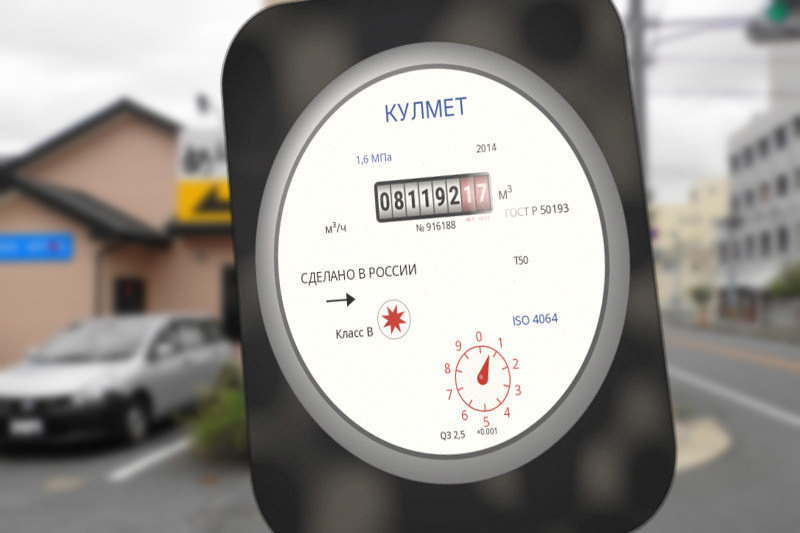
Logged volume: 81192.170 m³
